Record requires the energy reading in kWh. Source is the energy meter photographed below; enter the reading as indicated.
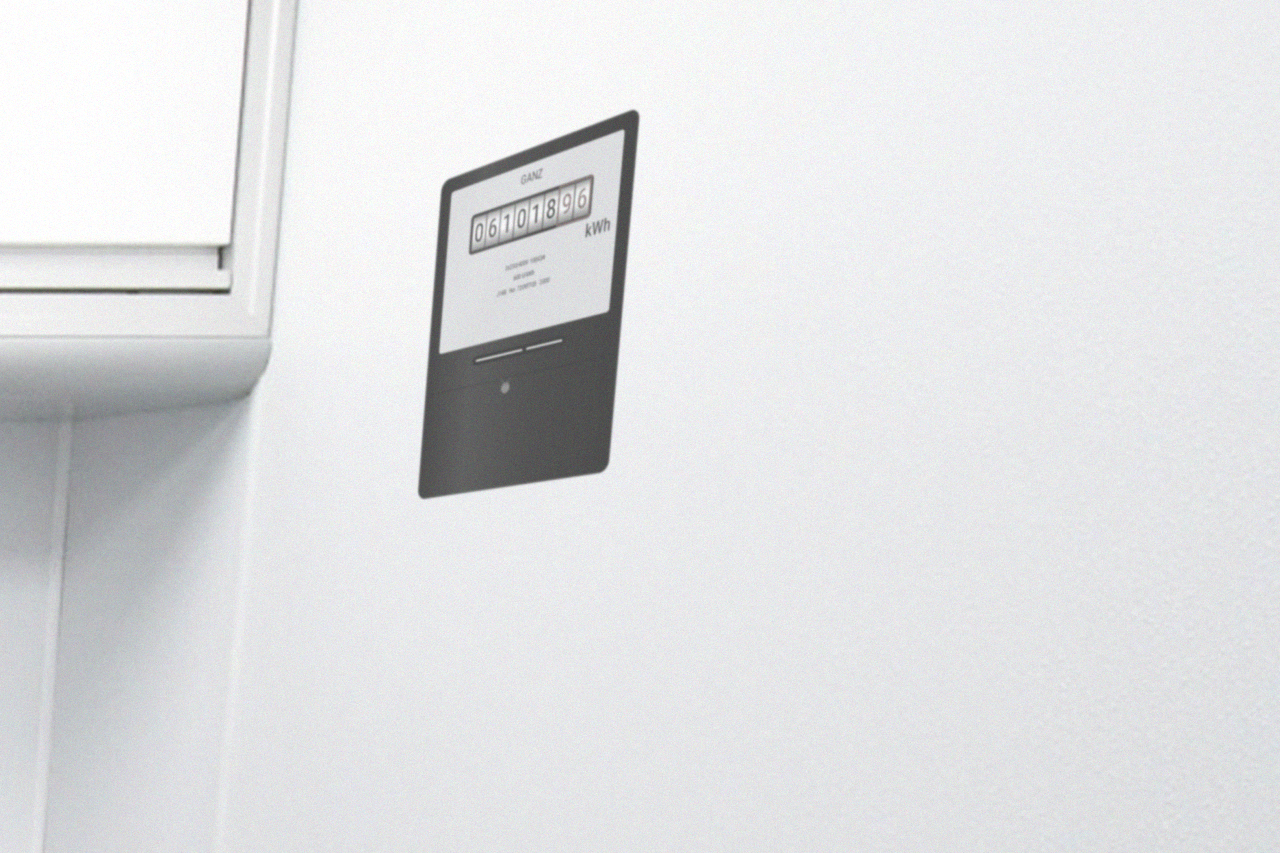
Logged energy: 61018.96 kWh
